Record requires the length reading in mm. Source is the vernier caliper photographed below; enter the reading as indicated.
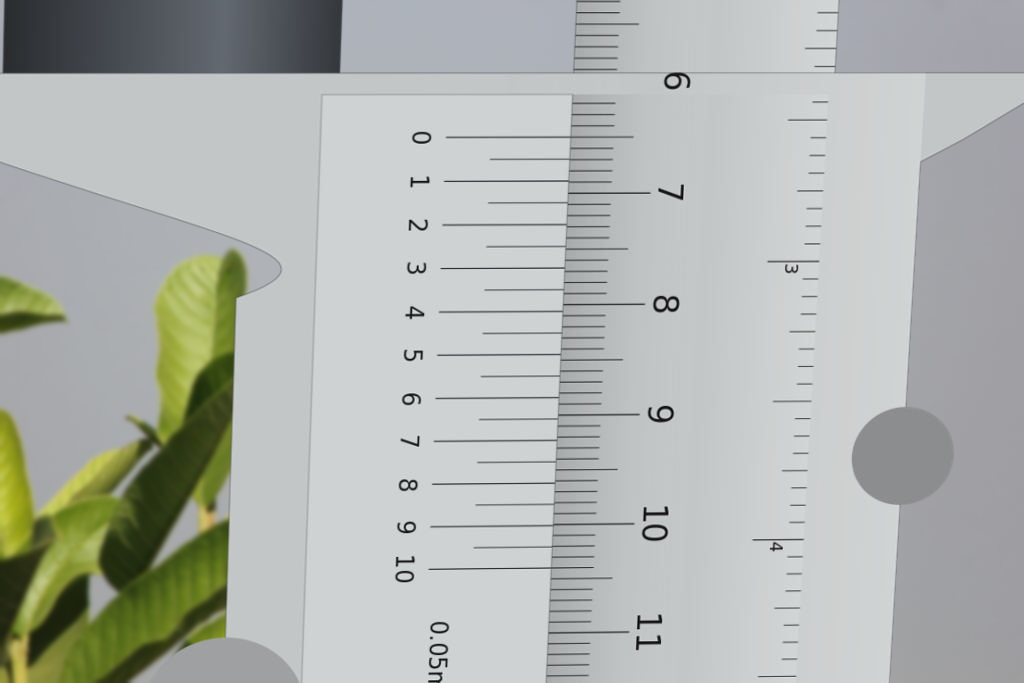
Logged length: 65.0 mm
